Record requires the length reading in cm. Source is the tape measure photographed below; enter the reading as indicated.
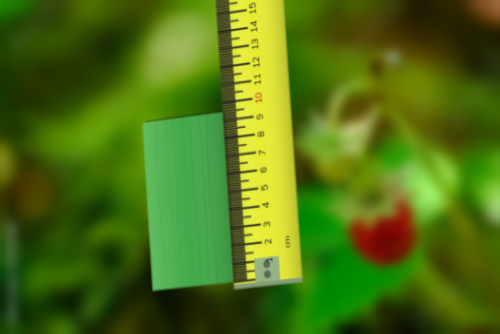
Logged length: 9.5 cm
